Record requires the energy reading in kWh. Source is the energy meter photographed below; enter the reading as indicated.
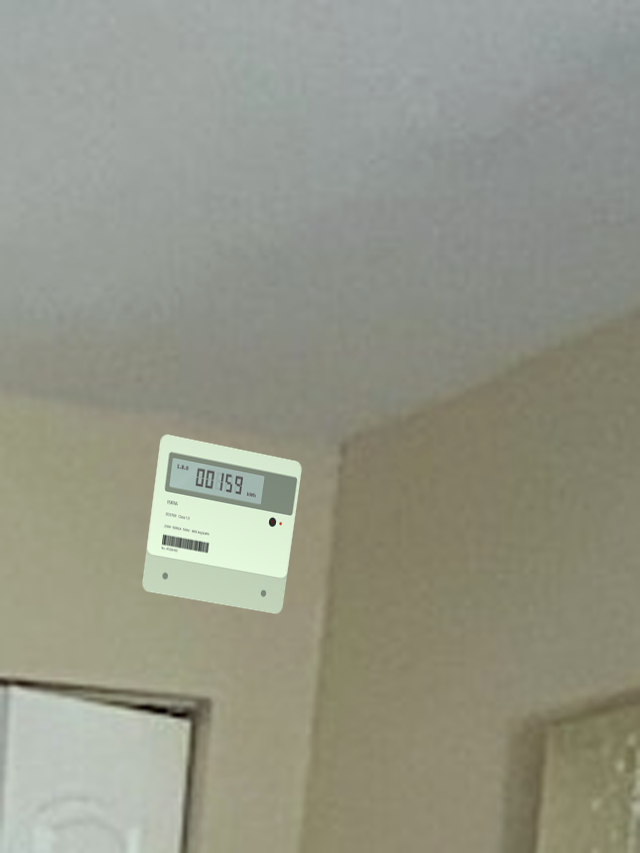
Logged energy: 159 kWh
